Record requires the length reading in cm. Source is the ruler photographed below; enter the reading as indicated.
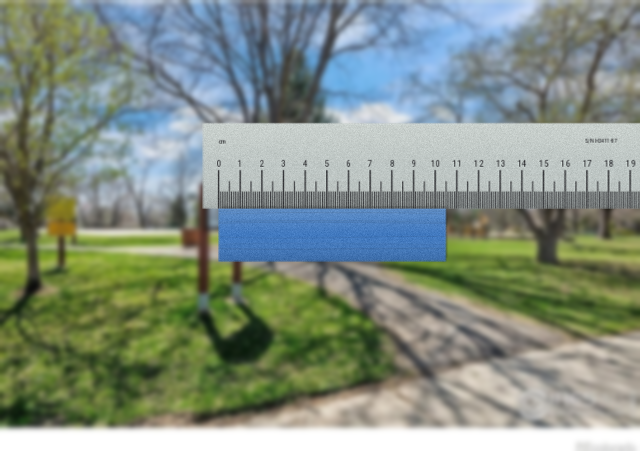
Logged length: 10.5 cm
